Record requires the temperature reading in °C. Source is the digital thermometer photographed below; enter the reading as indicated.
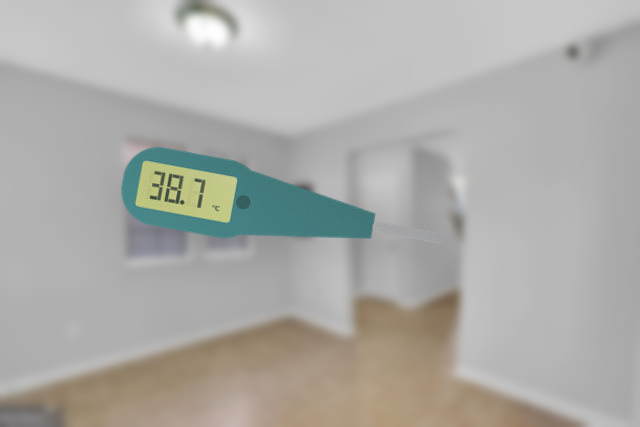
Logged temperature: 38.7 °C
